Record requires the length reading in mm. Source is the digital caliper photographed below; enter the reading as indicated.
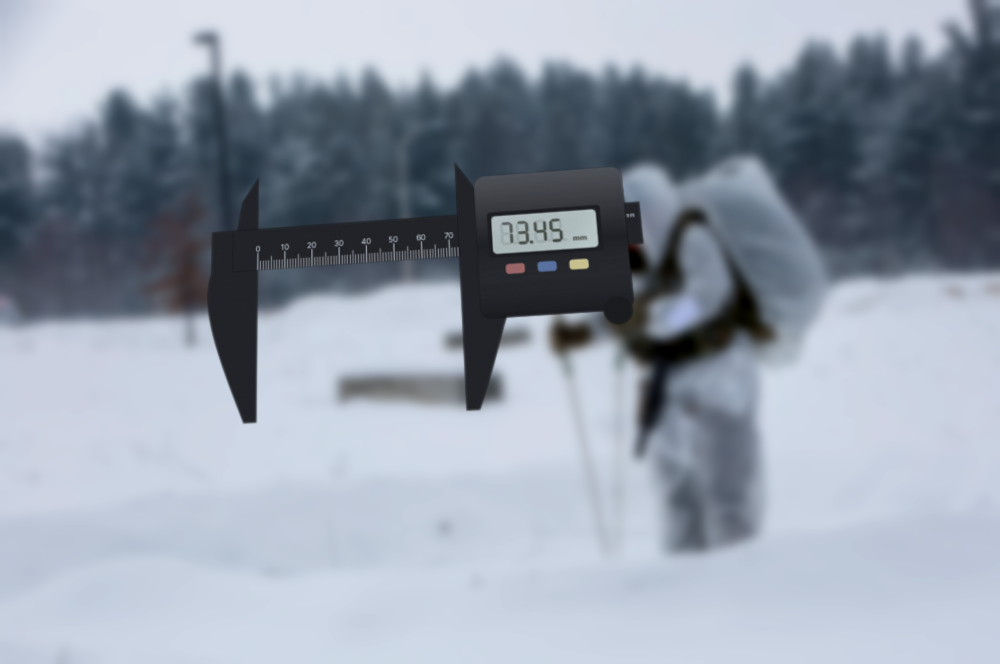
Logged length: 73.45 mm
